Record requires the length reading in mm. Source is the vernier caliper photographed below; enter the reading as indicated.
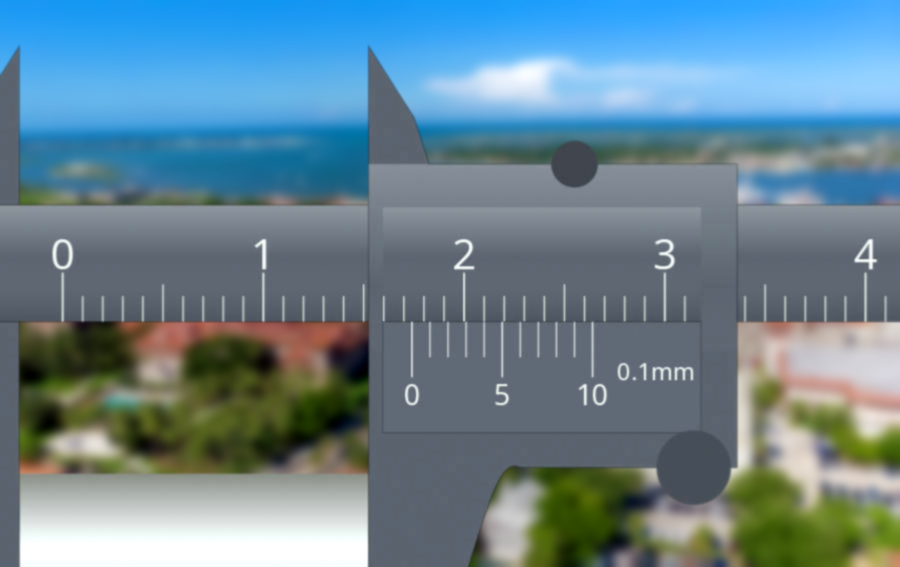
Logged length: 17.4 mm
